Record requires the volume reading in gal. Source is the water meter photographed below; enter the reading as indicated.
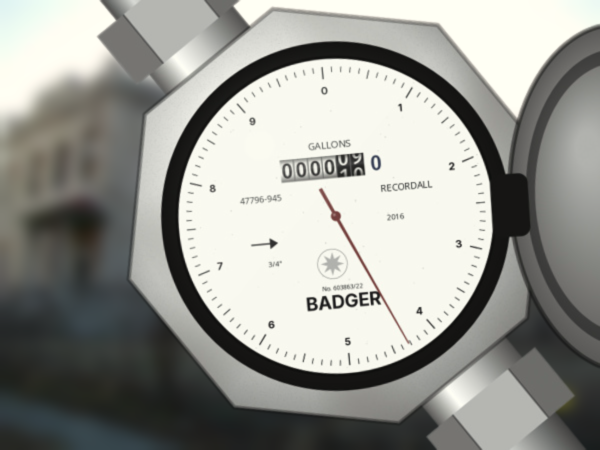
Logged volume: 94.3 gal
